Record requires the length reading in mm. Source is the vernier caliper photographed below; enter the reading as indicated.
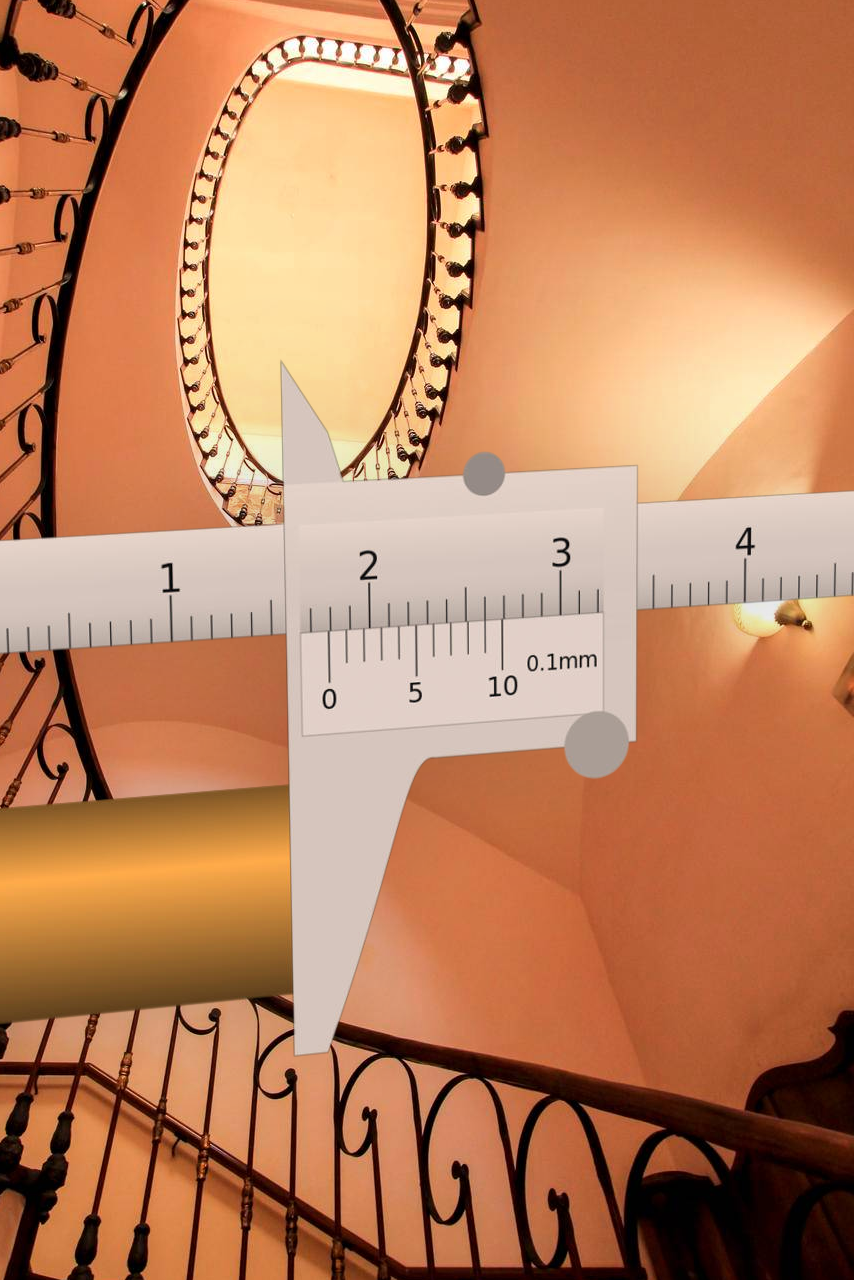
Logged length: 17.9 mm
